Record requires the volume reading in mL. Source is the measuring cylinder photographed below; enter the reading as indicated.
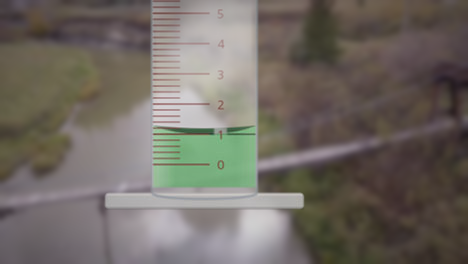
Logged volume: 1 mL
